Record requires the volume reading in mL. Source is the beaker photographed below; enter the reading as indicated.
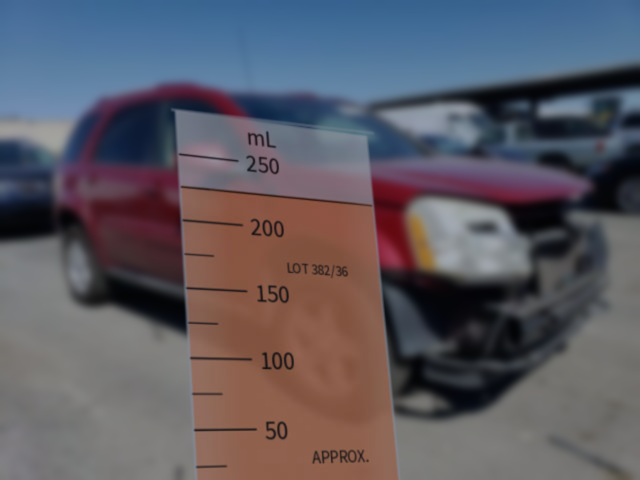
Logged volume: 225 mL
